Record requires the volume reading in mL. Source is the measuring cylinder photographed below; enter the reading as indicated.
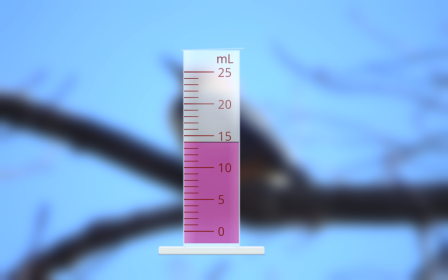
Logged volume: 14 mL
